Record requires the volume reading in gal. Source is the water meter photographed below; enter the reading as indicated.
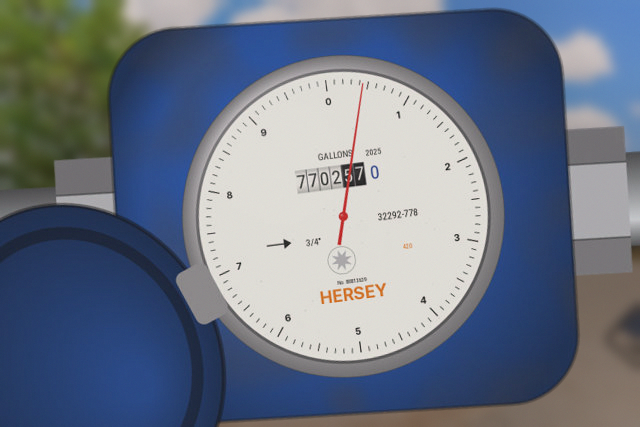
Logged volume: 7702570.4 gal
